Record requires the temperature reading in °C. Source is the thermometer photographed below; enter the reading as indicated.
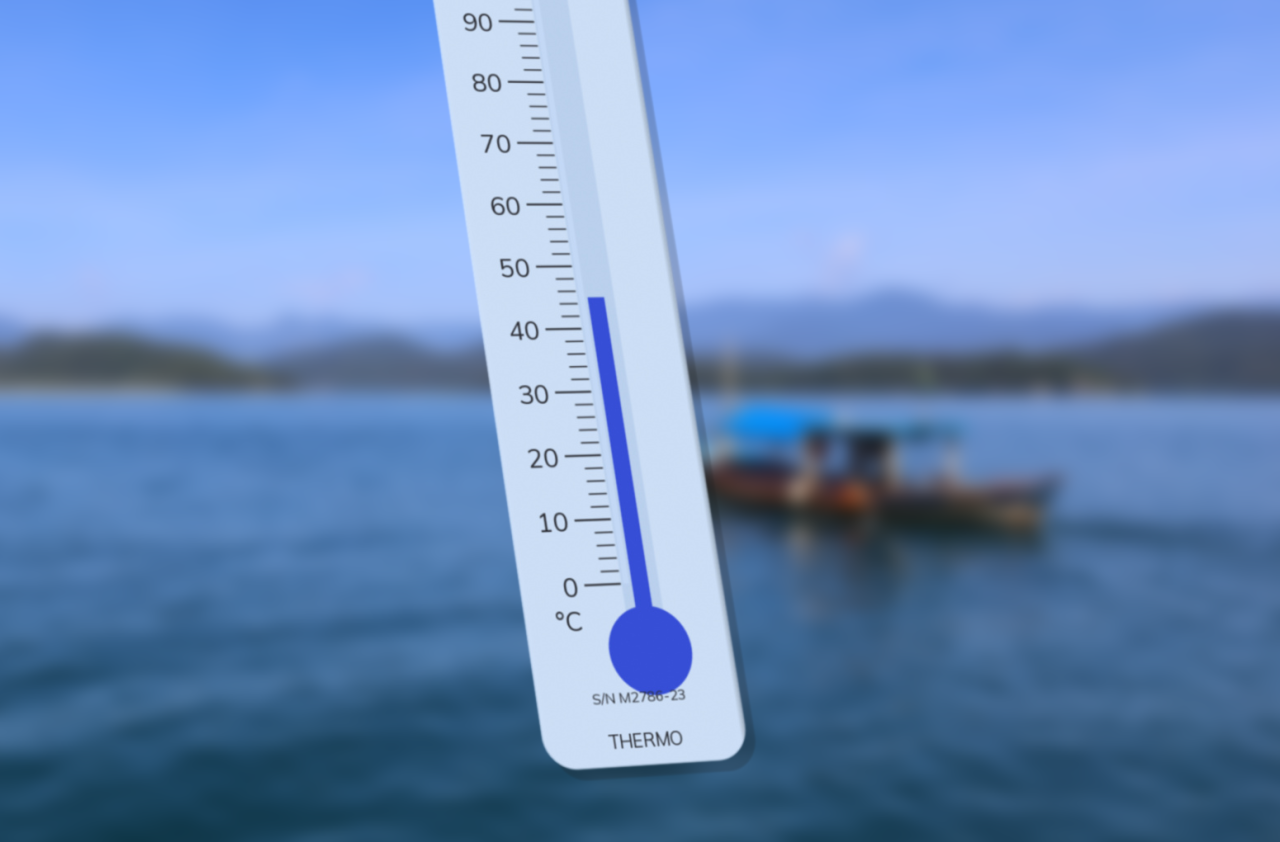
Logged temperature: 45 °C
